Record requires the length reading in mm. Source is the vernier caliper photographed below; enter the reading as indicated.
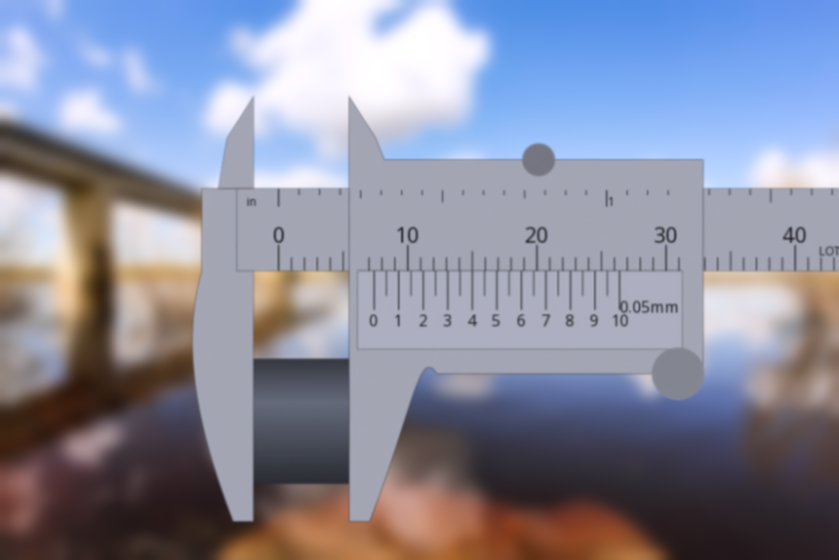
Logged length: 7.4 mm
